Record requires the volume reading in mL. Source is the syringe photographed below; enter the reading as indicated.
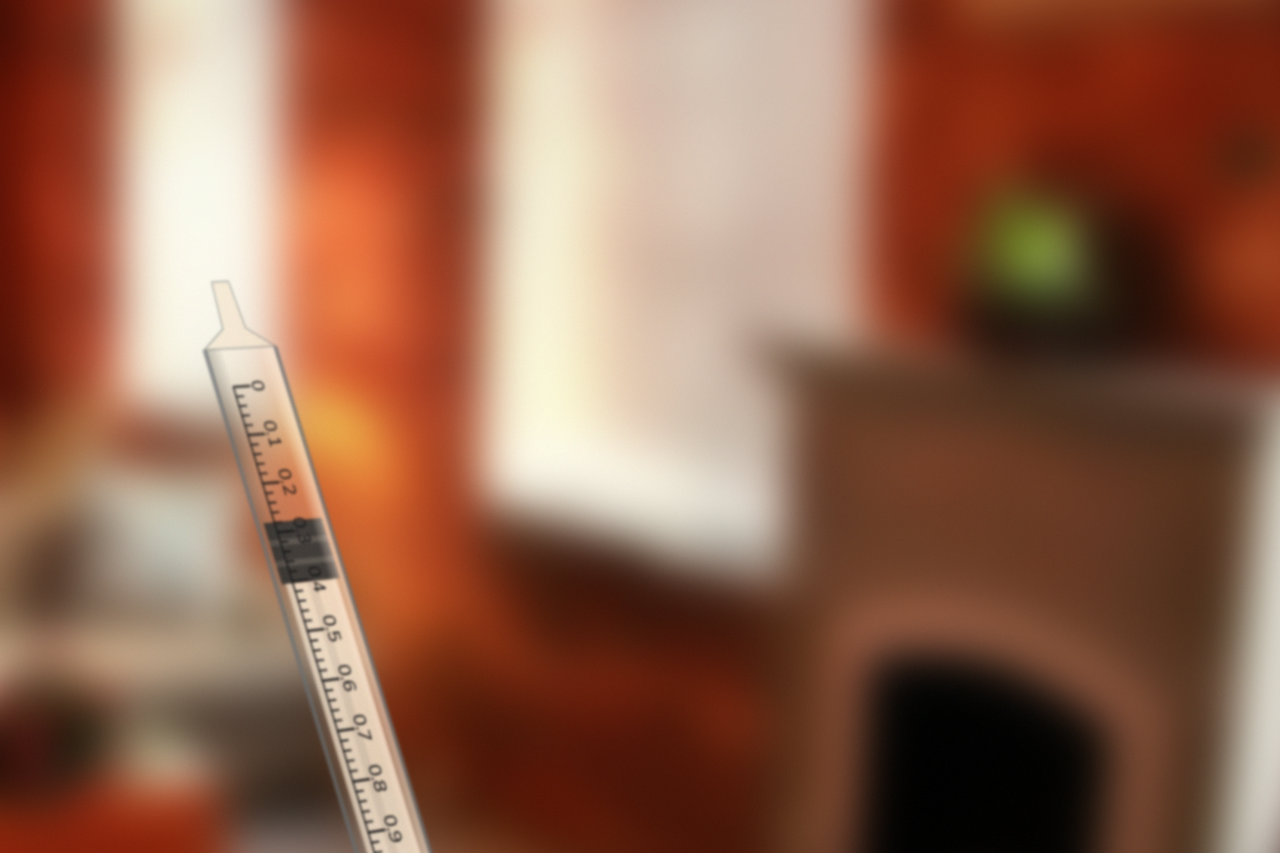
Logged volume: 0.28 mL
